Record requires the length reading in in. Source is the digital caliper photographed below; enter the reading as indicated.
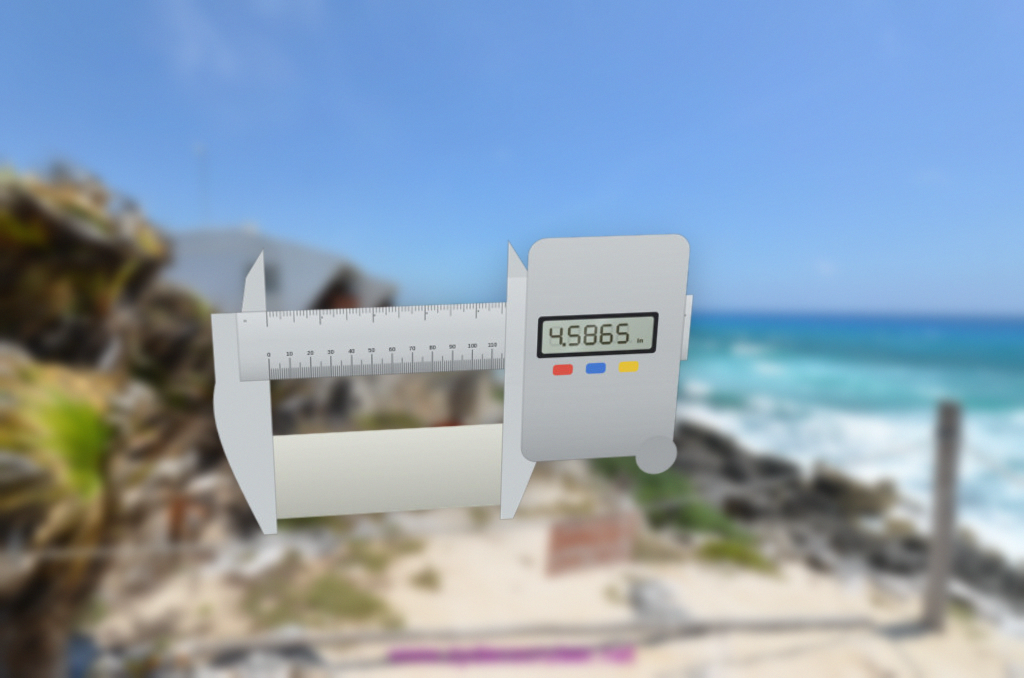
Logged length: 4.5865 in
